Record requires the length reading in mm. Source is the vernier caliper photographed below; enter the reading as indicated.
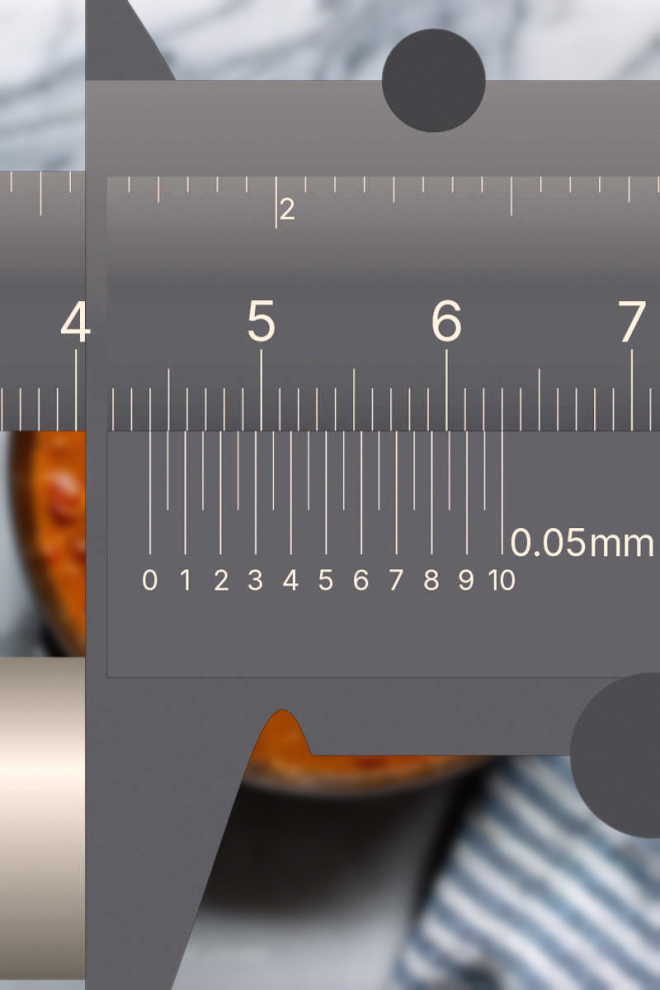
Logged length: 44.0 mm
